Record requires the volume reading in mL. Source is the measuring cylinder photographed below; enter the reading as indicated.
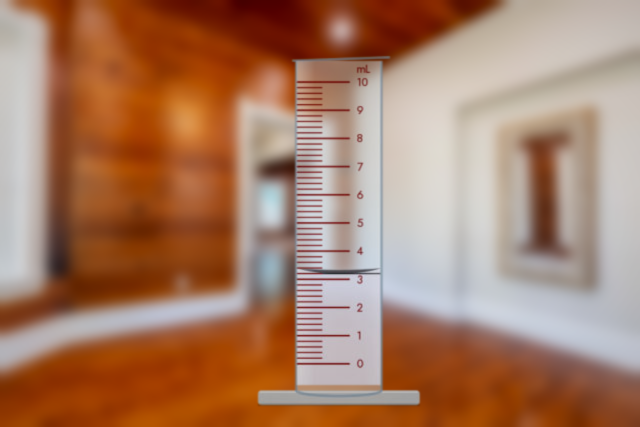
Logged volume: 3.2 mL
